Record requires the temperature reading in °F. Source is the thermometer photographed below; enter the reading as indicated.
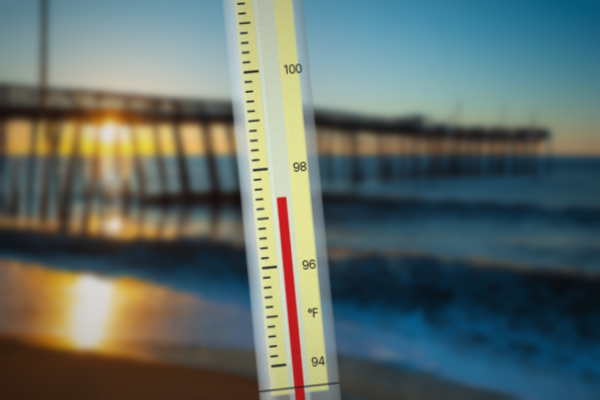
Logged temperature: 97.4 °F
